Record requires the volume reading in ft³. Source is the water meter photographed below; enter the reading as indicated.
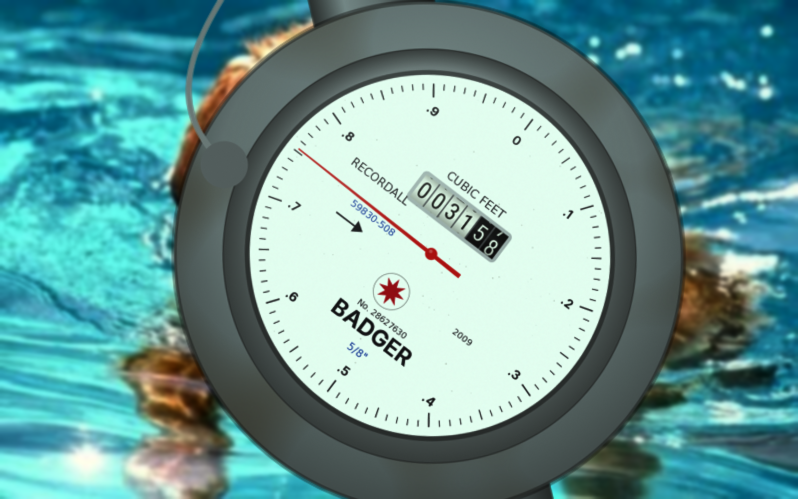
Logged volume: 3157.75 ft³
